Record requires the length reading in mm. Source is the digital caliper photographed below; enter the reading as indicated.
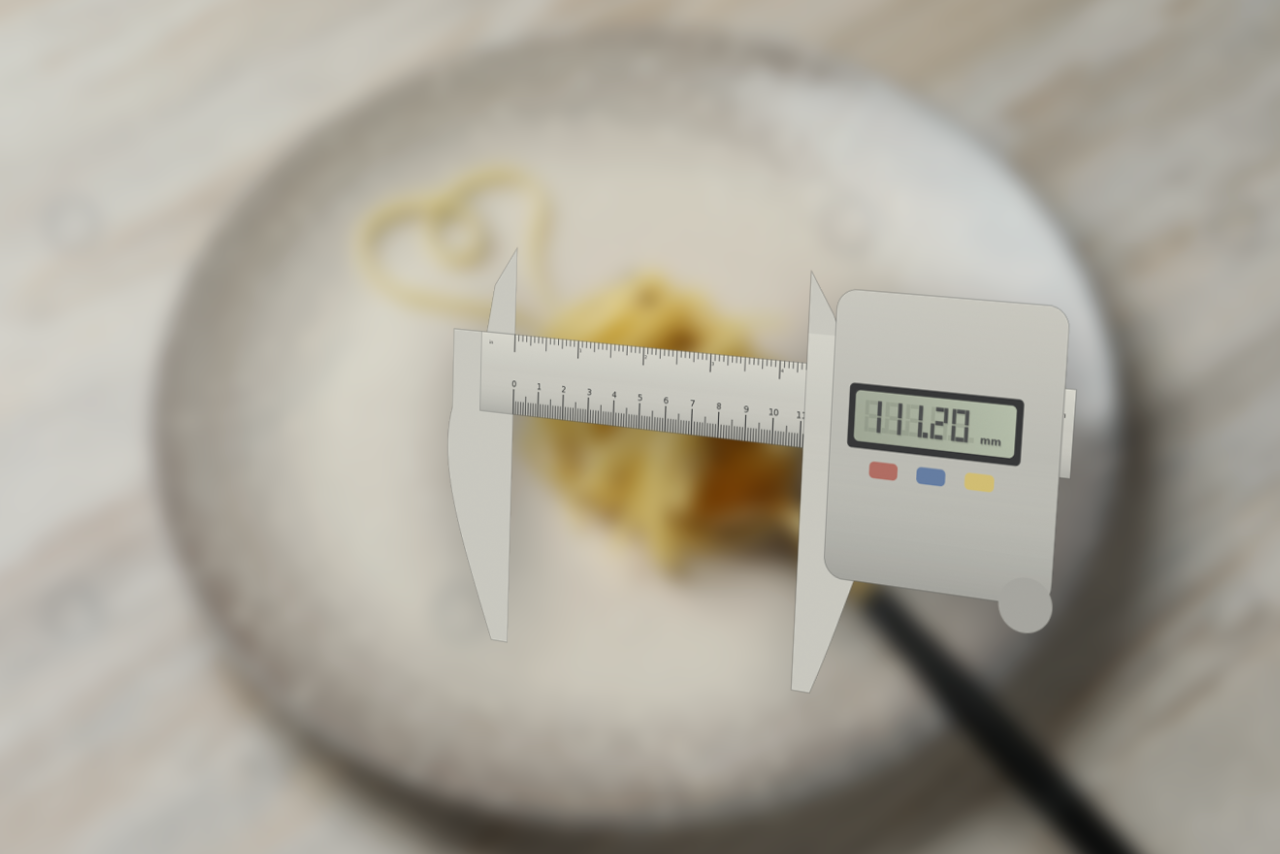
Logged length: 111.20 mm
